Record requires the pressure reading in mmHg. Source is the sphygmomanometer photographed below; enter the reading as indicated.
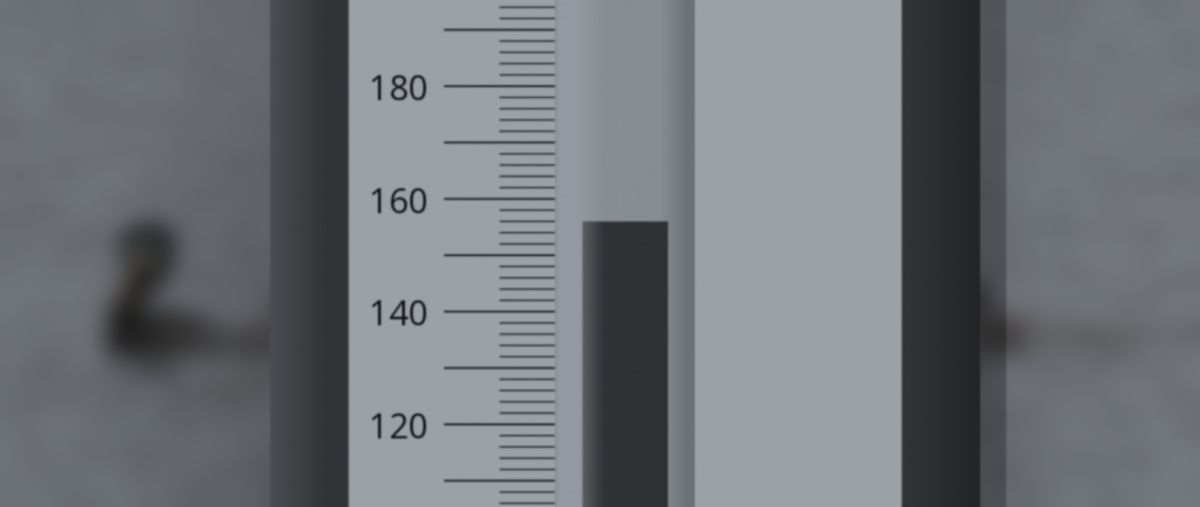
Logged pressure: 156 mmHg
